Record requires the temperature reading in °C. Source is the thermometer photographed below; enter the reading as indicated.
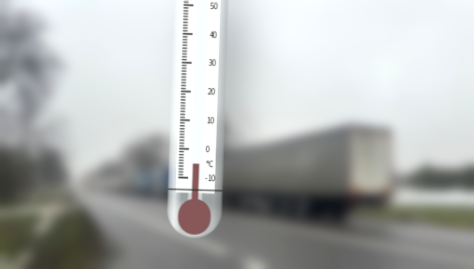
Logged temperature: -5 °C
